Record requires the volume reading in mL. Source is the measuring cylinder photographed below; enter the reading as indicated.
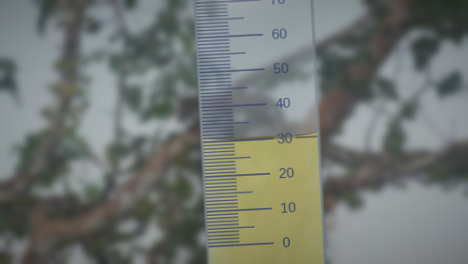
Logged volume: 30 mL
